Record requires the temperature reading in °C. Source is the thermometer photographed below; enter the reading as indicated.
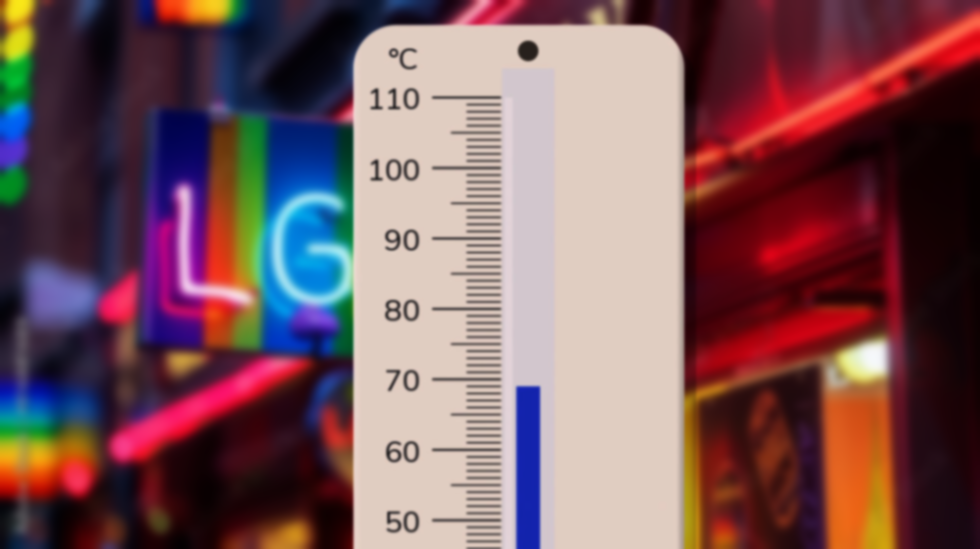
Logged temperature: 69 °C
